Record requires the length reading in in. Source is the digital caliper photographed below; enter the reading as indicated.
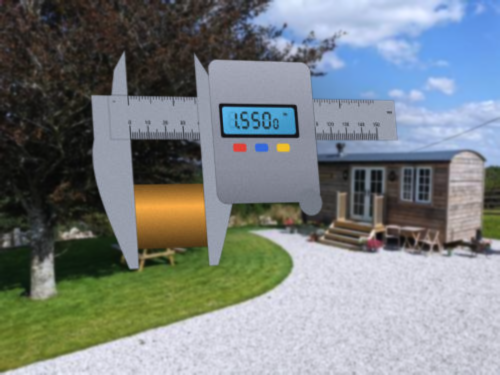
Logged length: 1.5500 in
